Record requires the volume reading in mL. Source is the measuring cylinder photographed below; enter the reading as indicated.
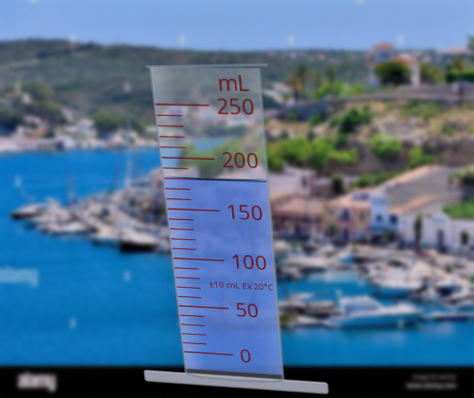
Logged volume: 180 mL
